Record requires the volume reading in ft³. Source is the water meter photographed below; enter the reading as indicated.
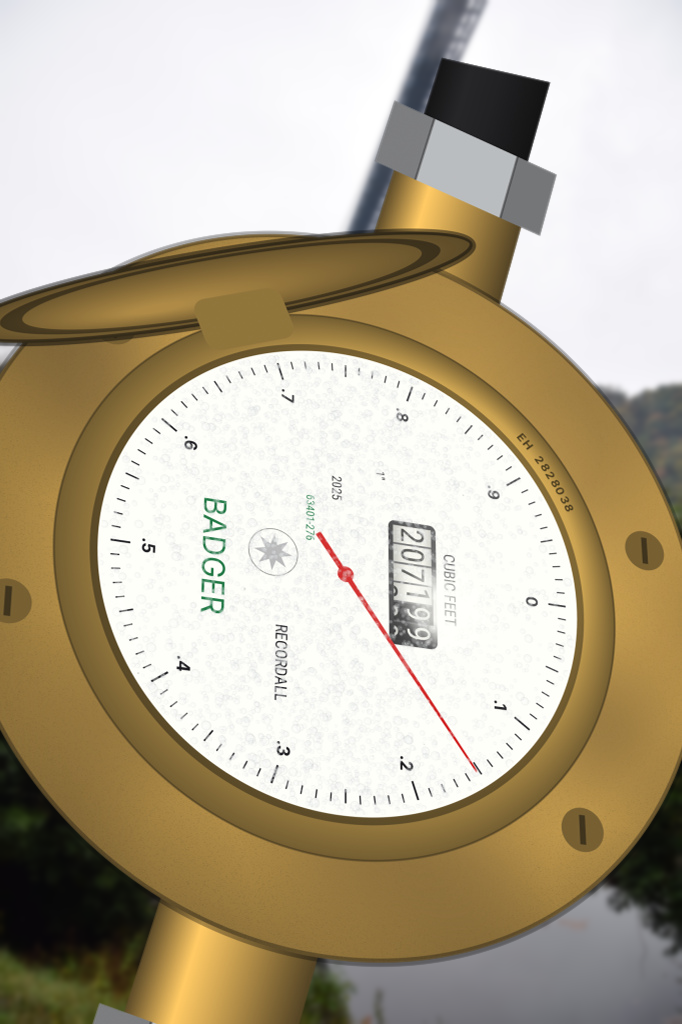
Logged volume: 207199.15 ft³
